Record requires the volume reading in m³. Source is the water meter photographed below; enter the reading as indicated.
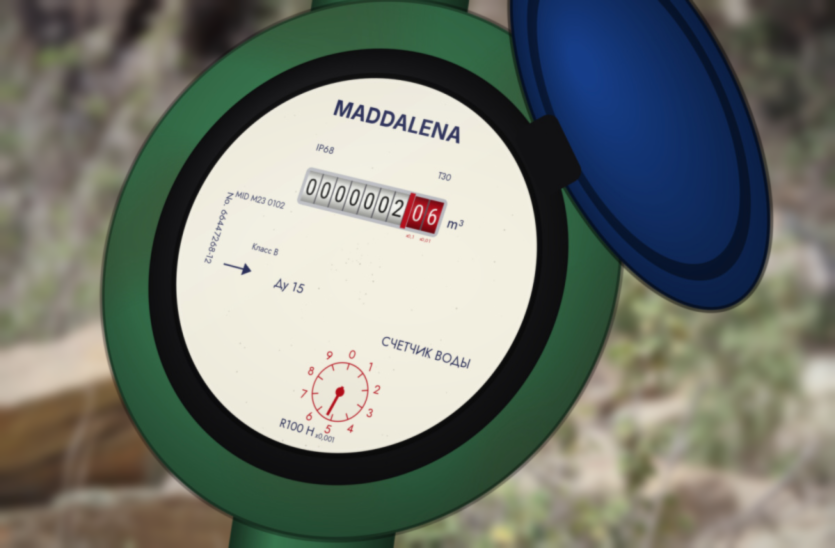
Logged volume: 2.065 m³
